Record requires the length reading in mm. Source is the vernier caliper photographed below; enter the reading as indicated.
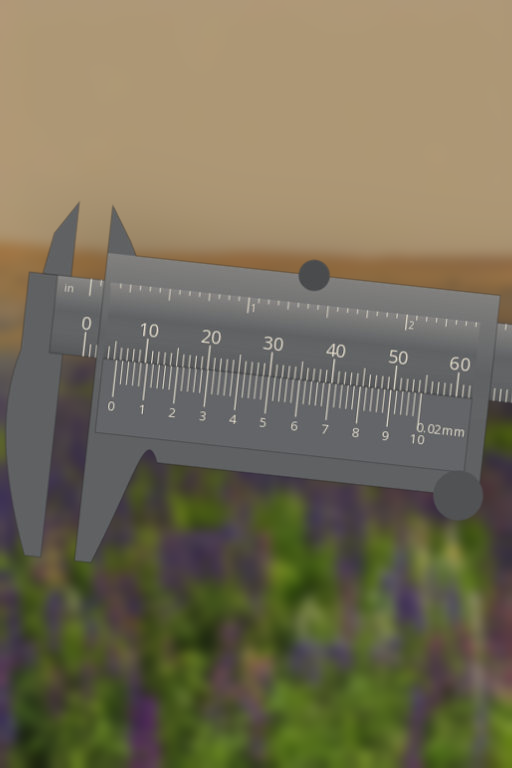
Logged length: 5.4 mm
